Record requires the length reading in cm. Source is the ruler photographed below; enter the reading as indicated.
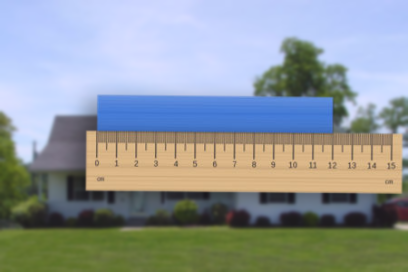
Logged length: 12 cm
